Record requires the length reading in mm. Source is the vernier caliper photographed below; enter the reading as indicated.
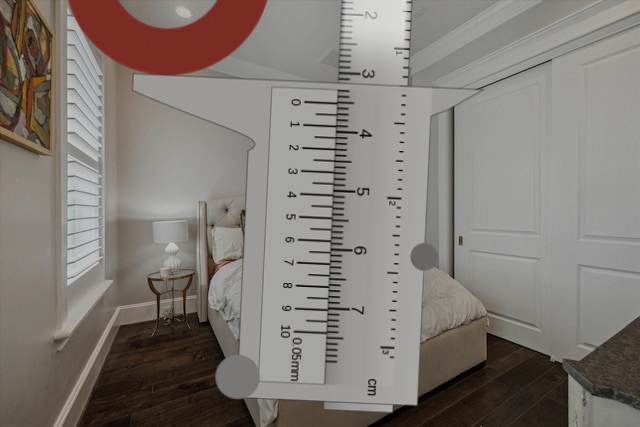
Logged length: 35.2 mm
